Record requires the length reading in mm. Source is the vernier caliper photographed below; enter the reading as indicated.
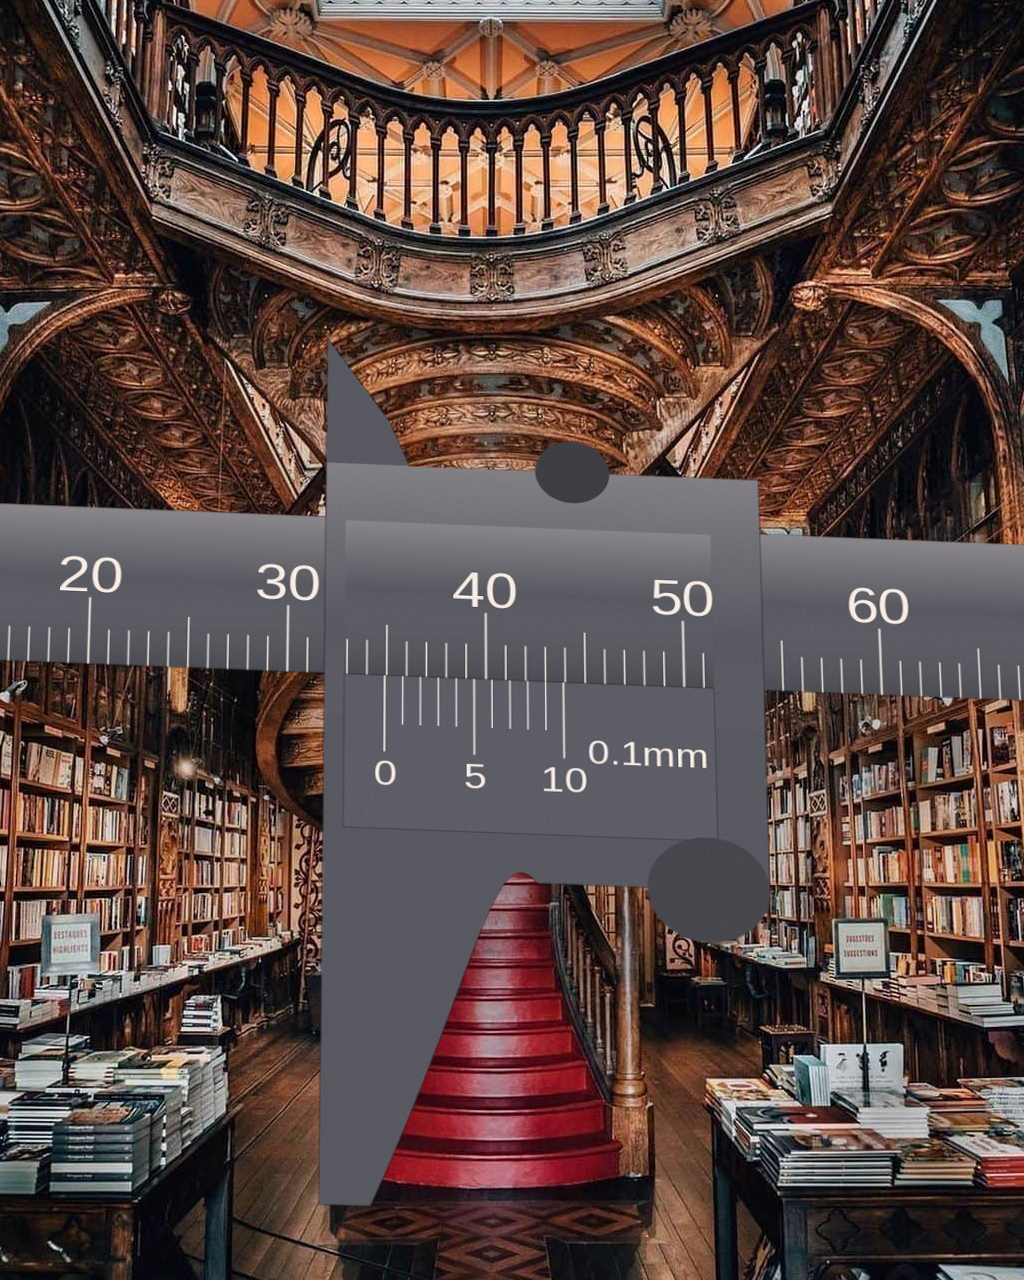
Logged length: 34.9 mm
